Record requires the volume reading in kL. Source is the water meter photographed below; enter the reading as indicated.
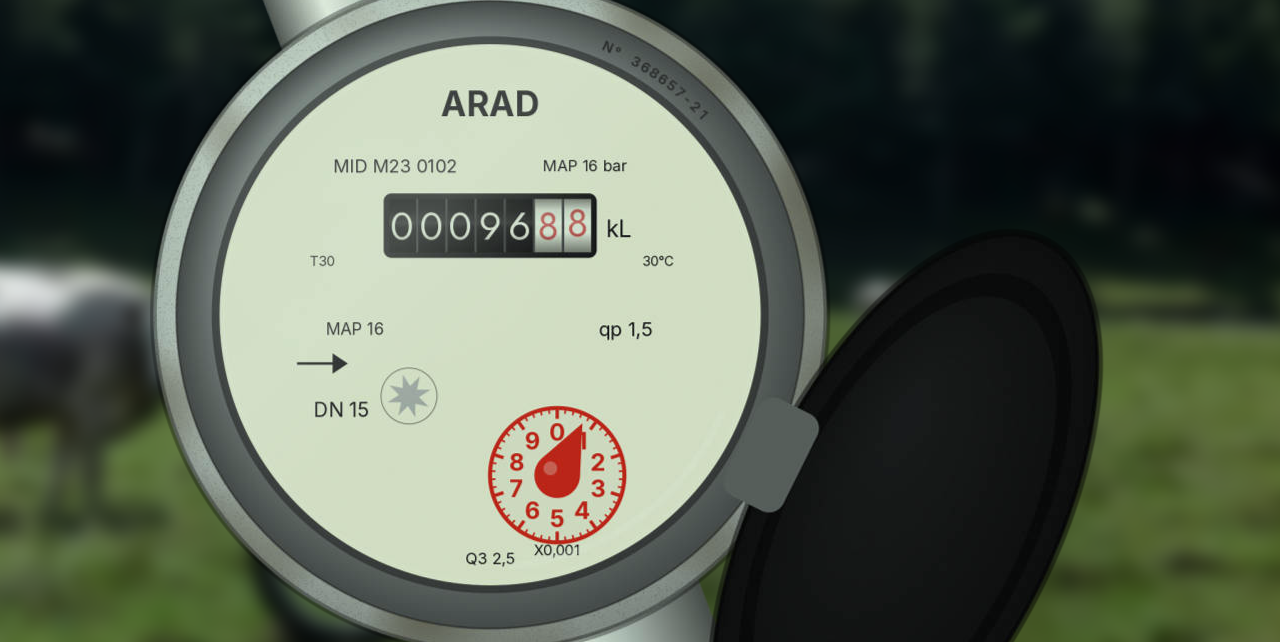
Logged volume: 96.880 kL
